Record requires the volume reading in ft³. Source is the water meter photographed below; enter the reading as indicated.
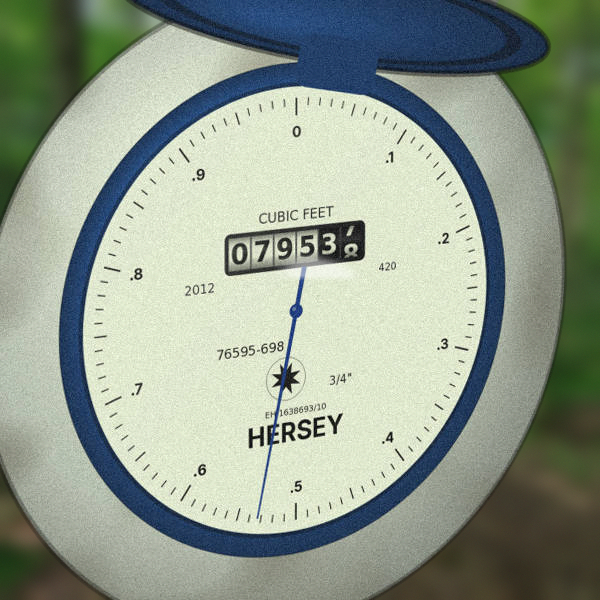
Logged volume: 79537.53 ft³
